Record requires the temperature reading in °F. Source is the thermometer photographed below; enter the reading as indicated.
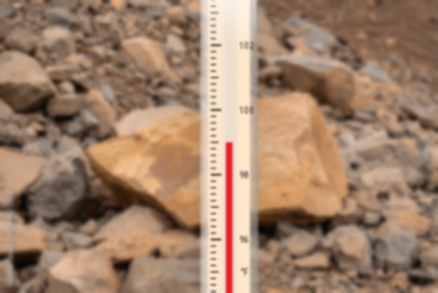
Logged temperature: 99 °F
